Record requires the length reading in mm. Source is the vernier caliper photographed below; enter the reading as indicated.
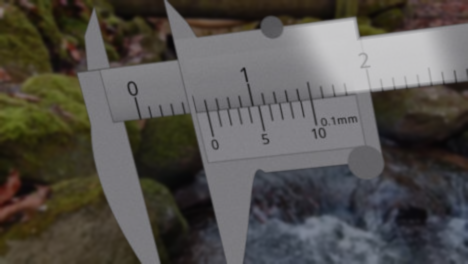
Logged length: 6.0 mm
